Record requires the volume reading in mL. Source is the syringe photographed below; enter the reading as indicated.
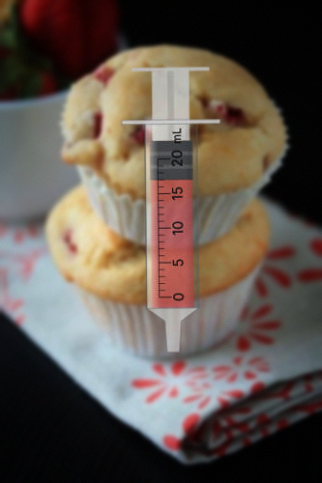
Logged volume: 17 mL
